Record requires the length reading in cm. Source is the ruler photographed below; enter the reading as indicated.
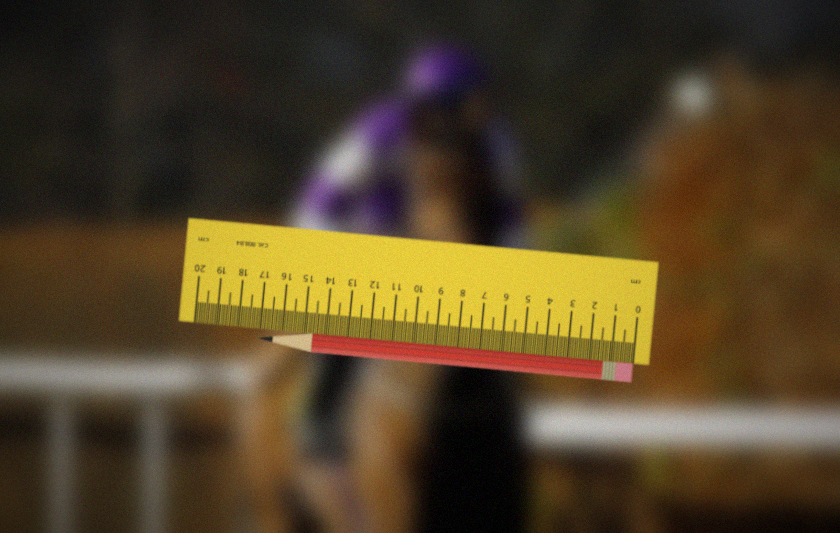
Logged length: 17 cm
